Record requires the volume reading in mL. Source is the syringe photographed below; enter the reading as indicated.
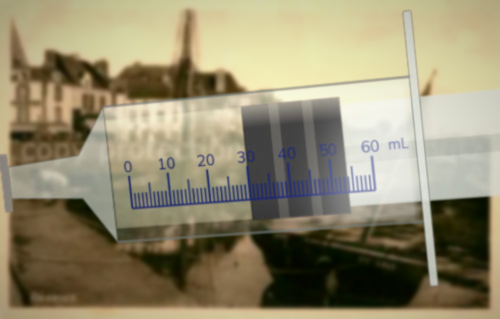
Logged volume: 30 mL
